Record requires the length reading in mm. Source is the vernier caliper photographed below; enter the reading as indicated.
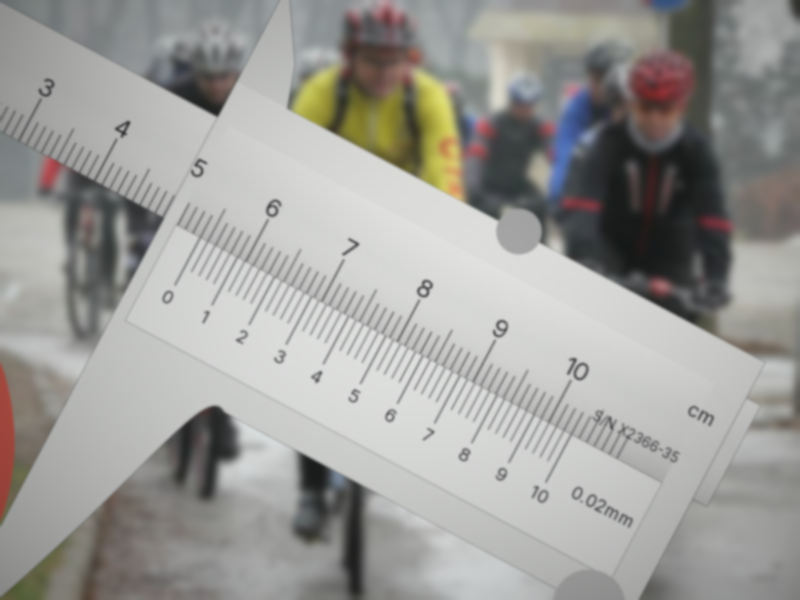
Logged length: 54.0 mm
